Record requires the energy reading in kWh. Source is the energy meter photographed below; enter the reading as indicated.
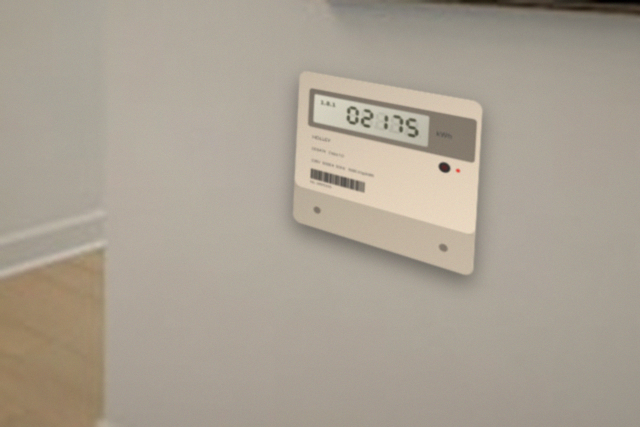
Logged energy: 2175 kWh
